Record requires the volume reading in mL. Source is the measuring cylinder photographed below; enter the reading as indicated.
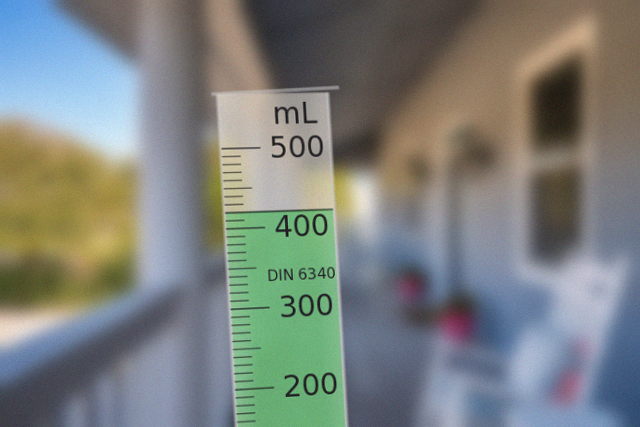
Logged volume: 420 mL
